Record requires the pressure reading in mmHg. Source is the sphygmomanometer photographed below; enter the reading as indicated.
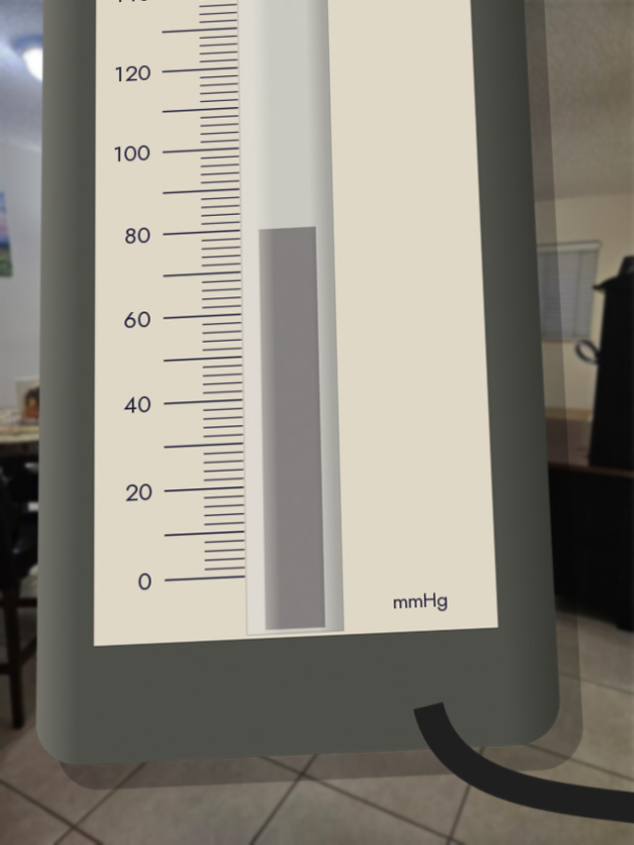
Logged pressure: 80 mmHg
